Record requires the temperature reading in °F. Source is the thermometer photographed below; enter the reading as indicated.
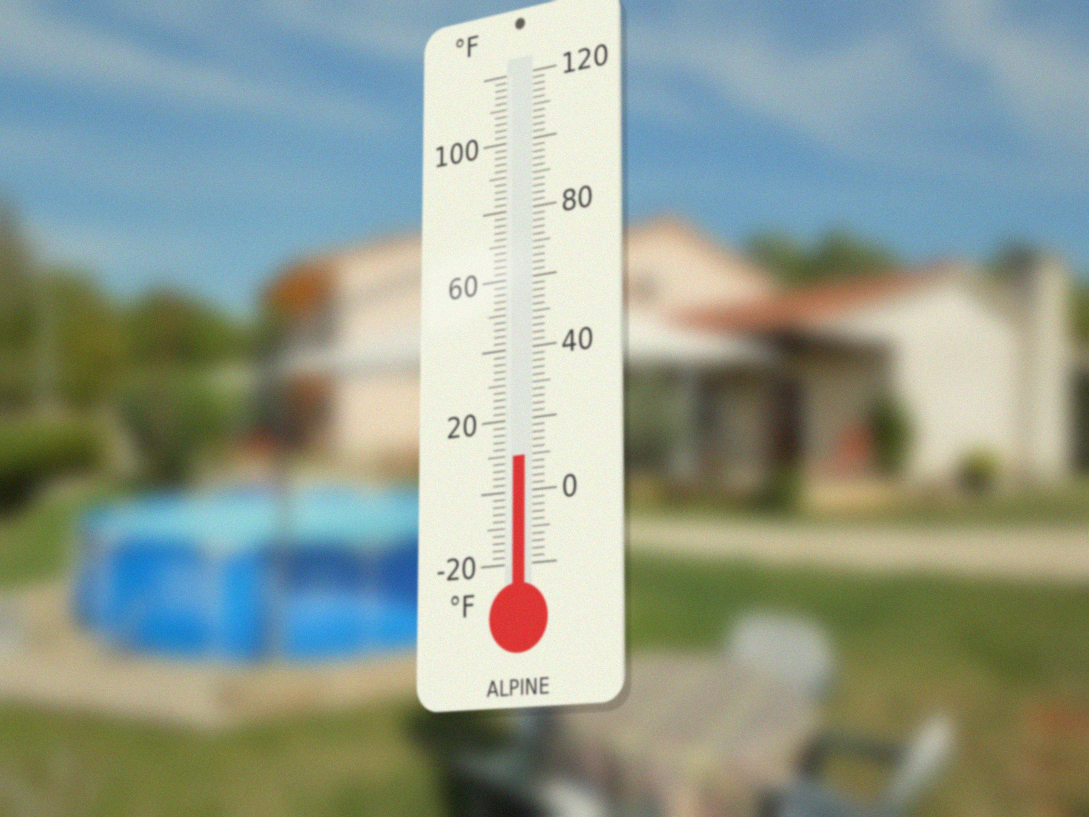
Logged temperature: 10 °F
